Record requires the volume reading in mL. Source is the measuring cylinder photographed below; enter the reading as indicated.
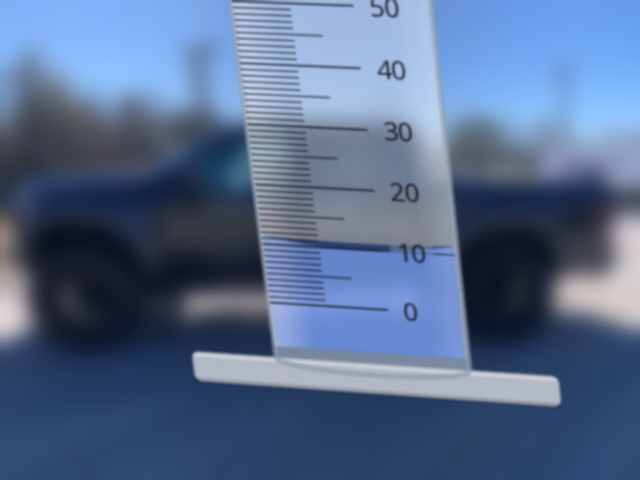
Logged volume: 10 mL
